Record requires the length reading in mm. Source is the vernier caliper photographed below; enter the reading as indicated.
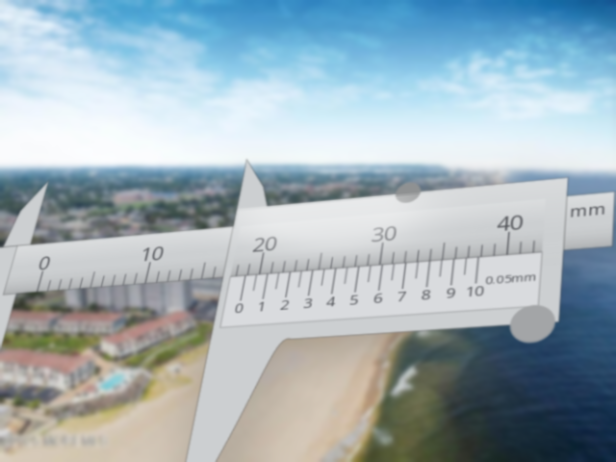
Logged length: 18.8 mm
